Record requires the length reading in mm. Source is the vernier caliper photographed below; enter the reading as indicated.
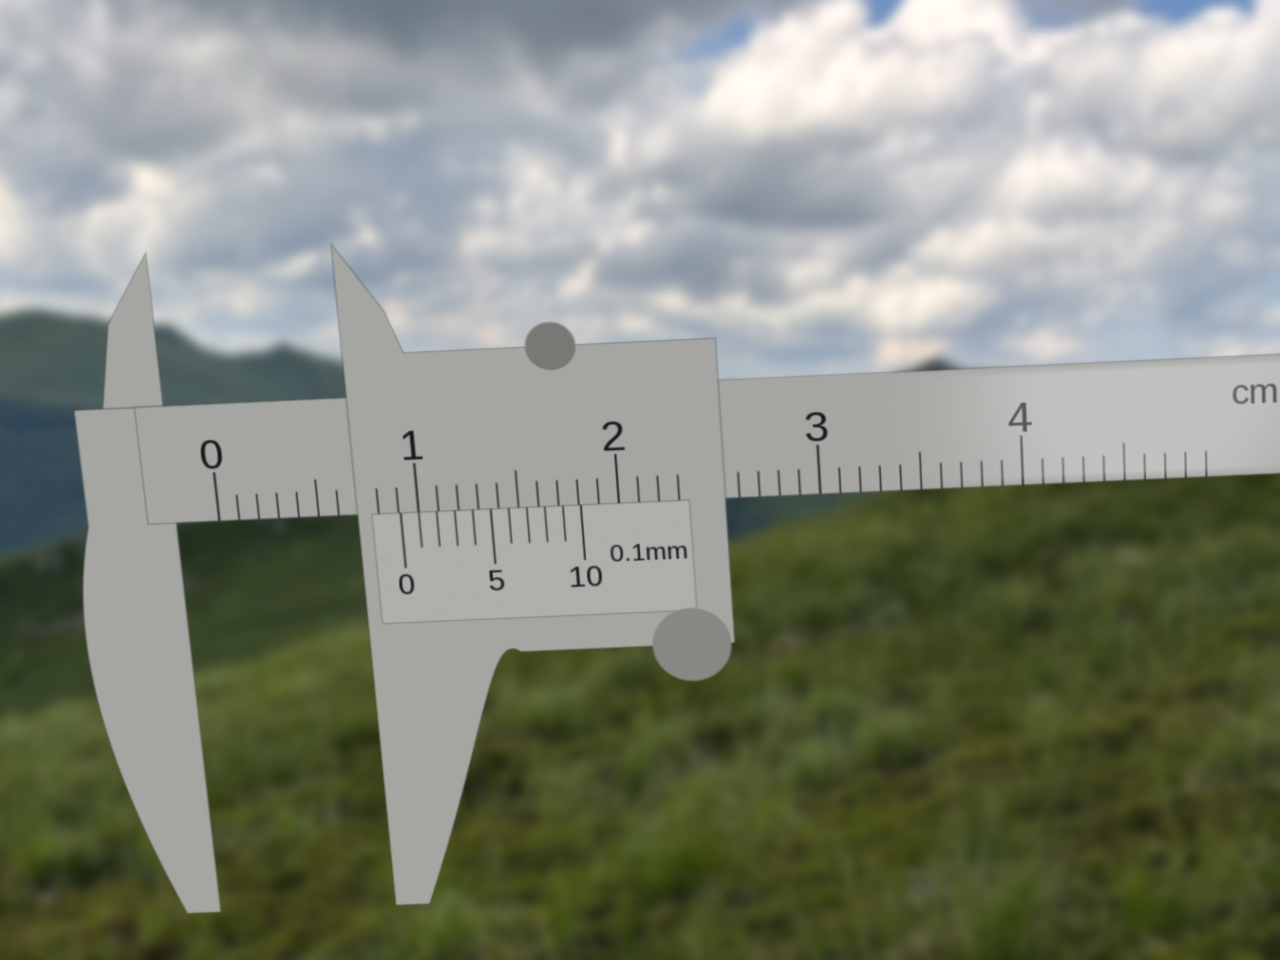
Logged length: 9.1 mm
